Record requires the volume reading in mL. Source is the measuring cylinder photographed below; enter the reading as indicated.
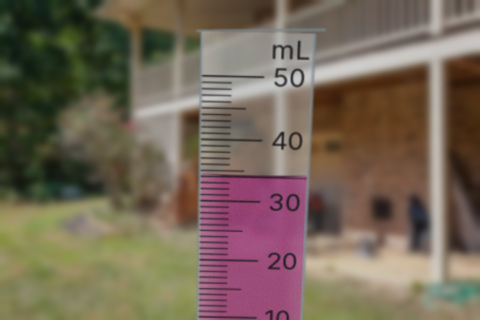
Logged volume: 34 mL
